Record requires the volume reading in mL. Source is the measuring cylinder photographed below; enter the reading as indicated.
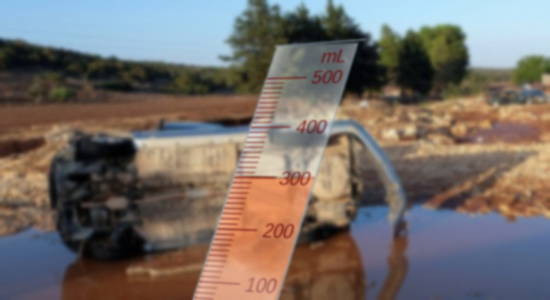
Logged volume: 300 mL
